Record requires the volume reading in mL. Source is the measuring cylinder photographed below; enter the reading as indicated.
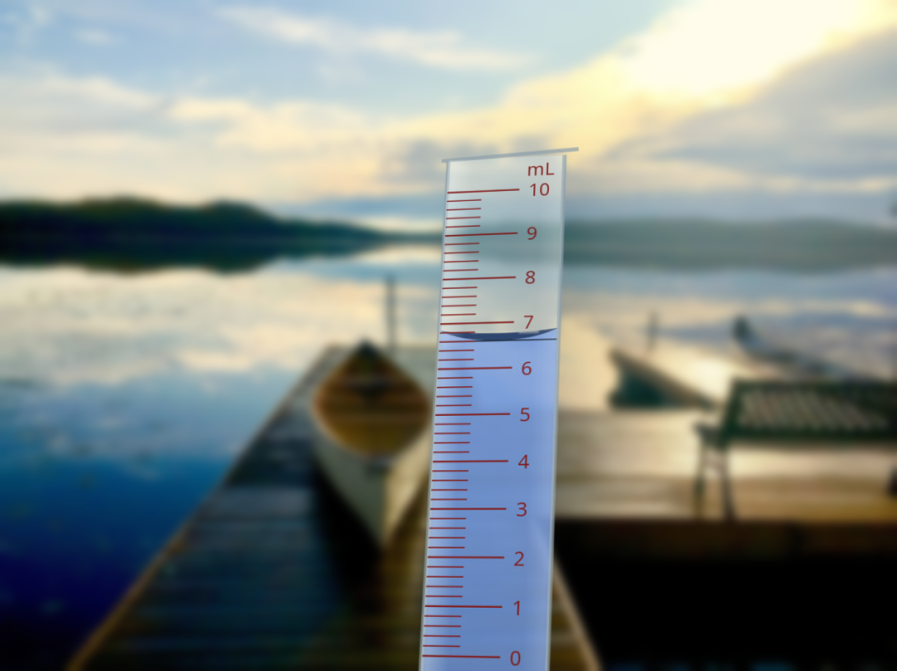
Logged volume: 6.6 mL
